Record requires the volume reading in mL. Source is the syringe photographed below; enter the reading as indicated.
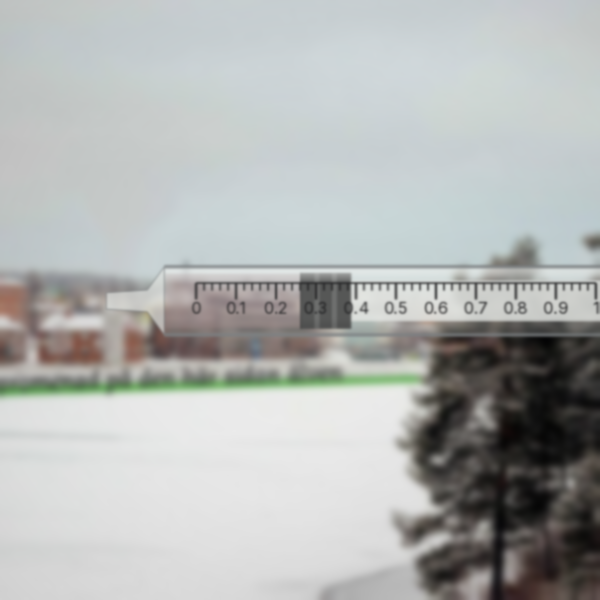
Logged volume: 0.26 mL
